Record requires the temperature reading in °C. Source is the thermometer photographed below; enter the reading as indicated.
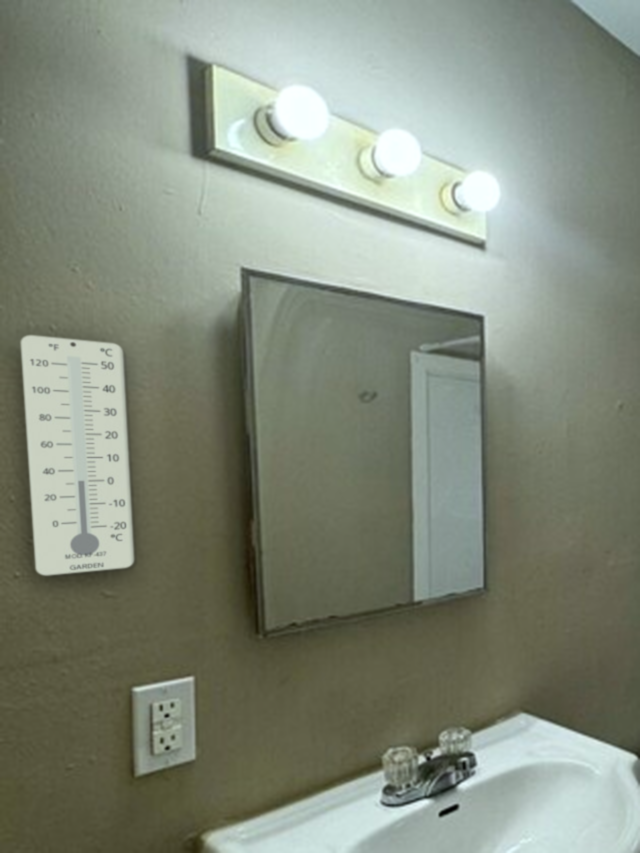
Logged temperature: 0 °C
